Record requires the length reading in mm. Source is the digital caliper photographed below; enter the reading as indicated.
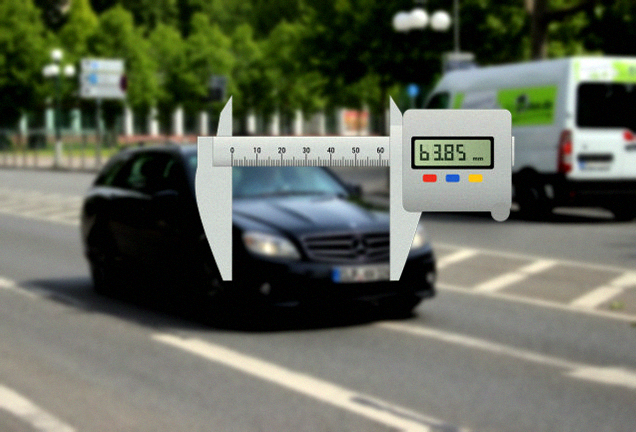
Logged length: 63.85 mm
